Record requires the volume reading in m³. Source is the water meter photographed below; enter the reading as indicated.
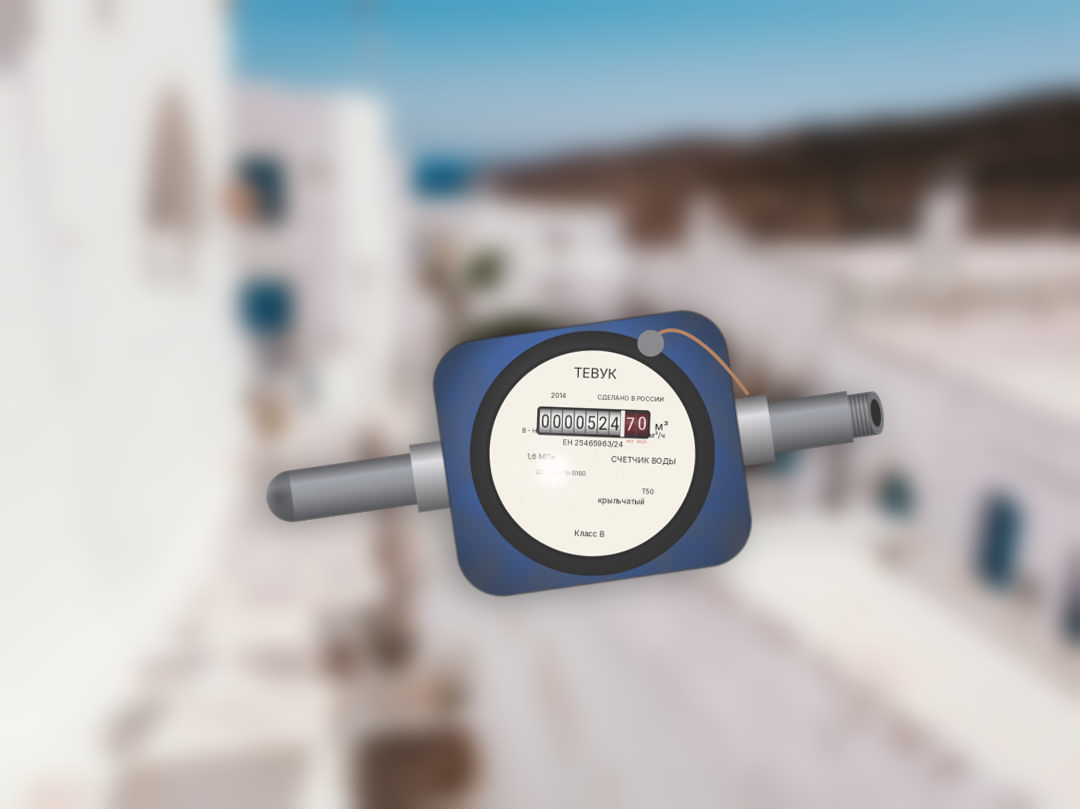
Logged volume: 524.70 m³
